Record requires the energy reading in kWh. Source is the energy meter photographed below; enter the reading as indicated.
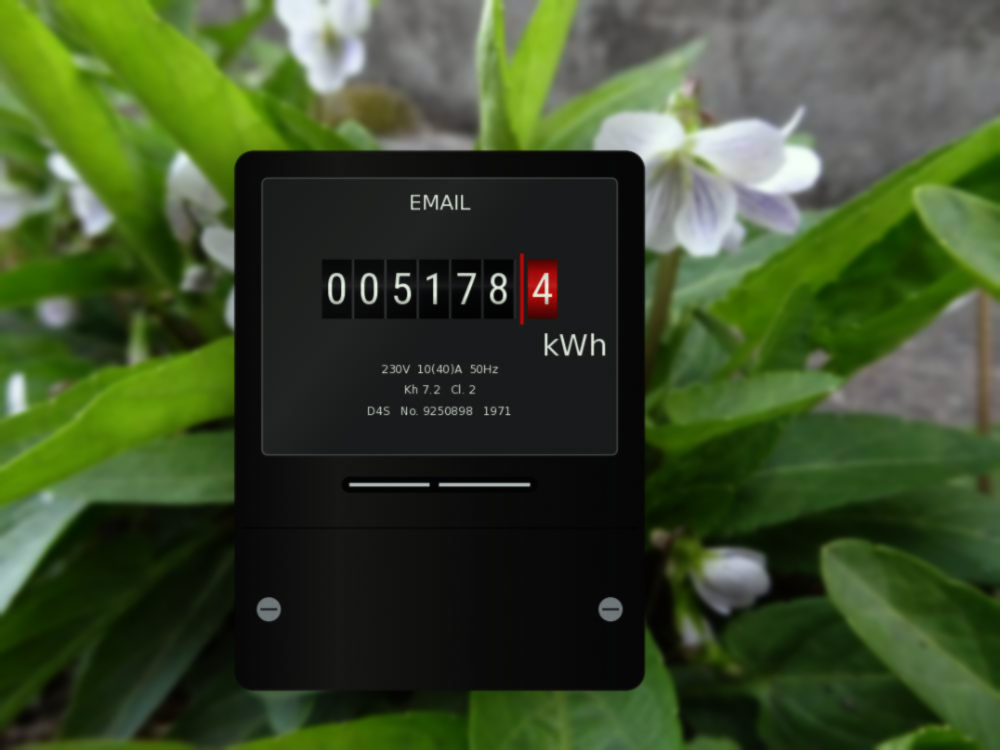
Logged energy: 5178.4 kWh
